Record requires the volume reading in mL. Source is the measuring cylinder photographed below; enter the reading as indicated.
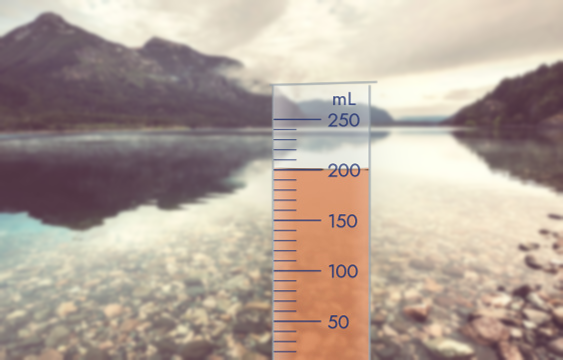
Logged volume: 200 mL
